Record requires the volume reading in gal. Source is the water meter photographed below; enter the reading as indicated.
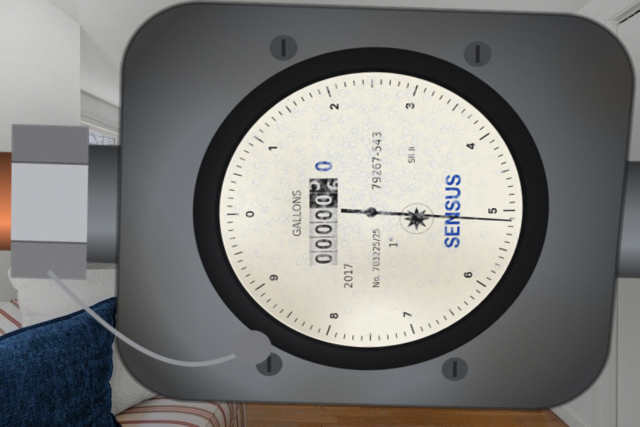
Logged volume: 55.1 gal
